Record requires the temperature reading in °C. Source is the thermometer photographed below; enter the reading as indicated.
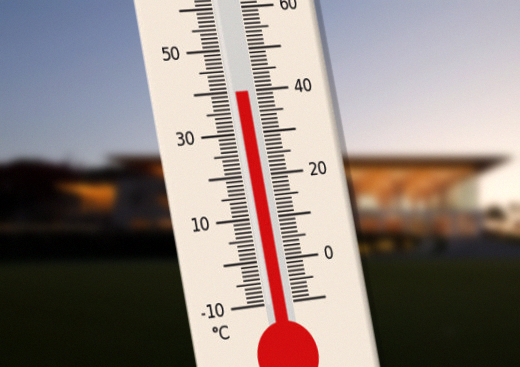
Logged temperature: 40 °C
